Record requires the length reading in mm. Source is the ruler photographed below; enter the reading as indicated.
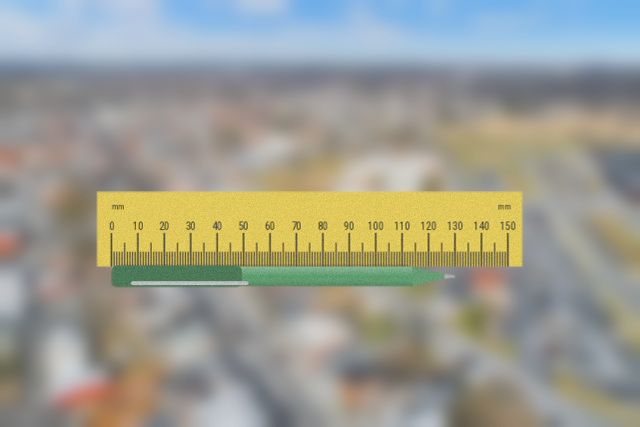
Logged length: 130 mm
